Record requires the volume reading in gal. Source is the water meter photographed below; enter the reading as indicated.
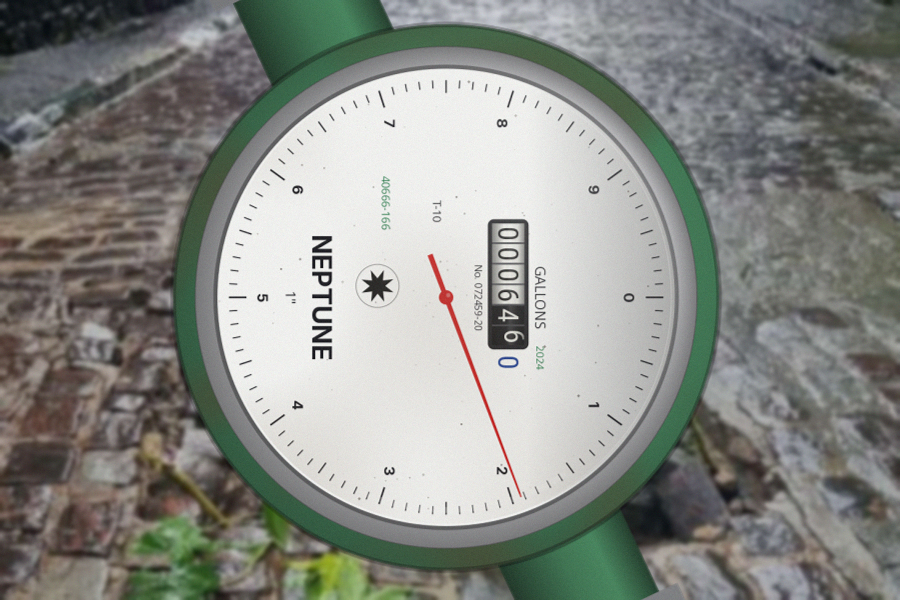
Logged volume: 6461.9 gal
